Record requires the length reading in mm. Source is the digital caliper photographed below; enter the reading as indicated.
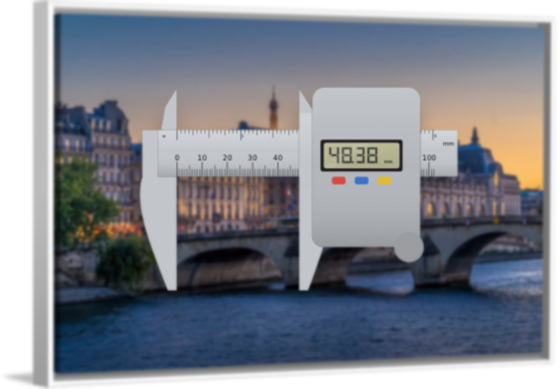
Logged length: 48.38 mm
